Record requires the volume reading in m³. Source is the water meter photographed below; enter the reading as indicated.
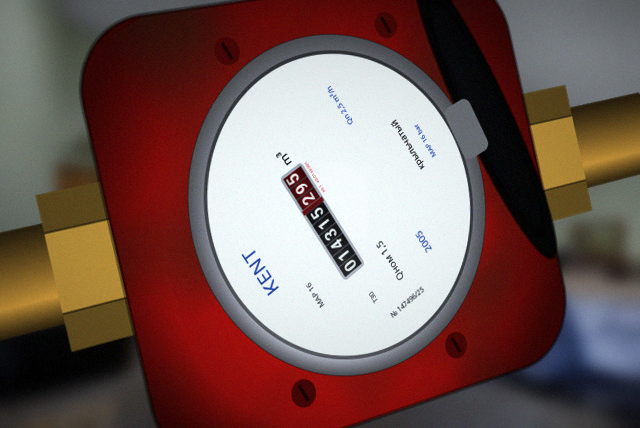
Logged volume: 14315.295 m³
